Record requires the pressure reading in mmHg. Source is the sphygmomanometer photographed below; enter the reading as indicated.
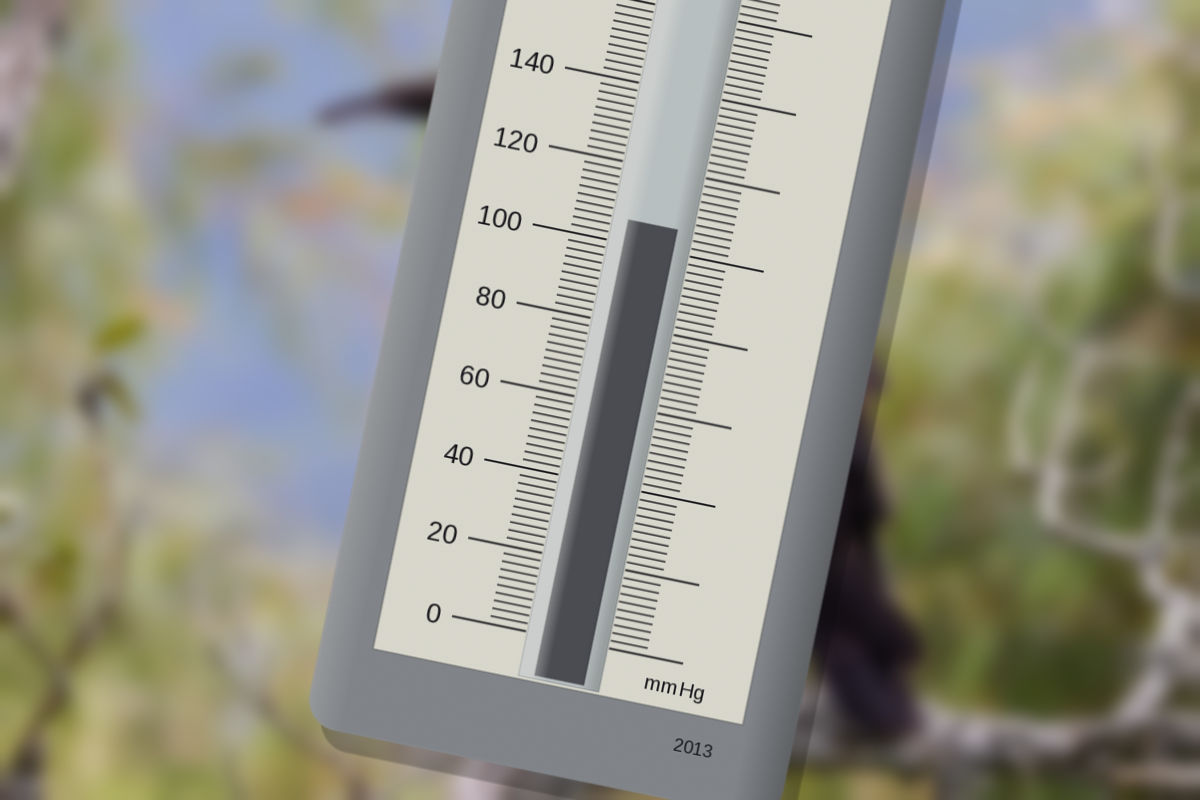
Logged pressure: 106 mmHg
